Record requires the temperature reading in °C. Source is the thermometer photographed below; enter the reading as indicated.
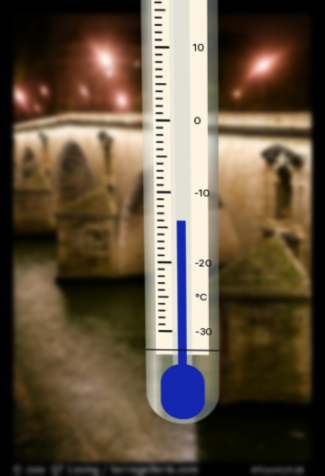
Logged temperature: -14 °C
